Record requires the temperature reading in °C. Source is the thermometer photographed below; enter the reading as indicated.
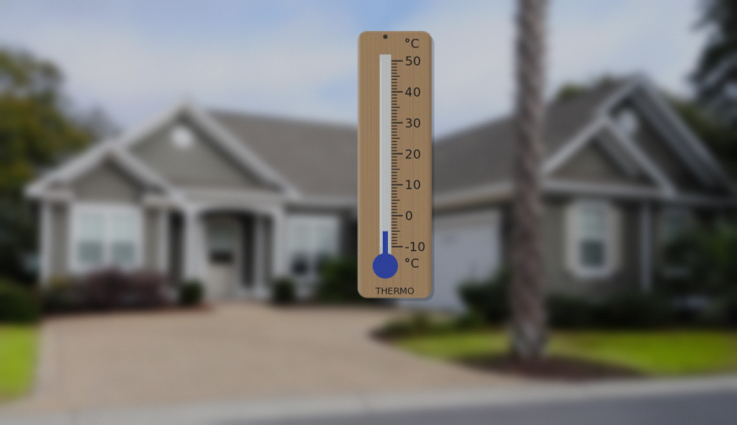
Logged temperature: -5 °C
